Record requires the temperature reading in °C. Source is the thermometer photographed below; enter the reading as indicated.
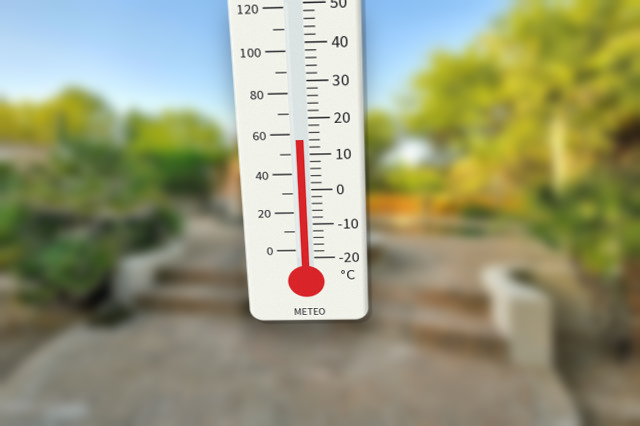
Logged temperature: 14 °C
